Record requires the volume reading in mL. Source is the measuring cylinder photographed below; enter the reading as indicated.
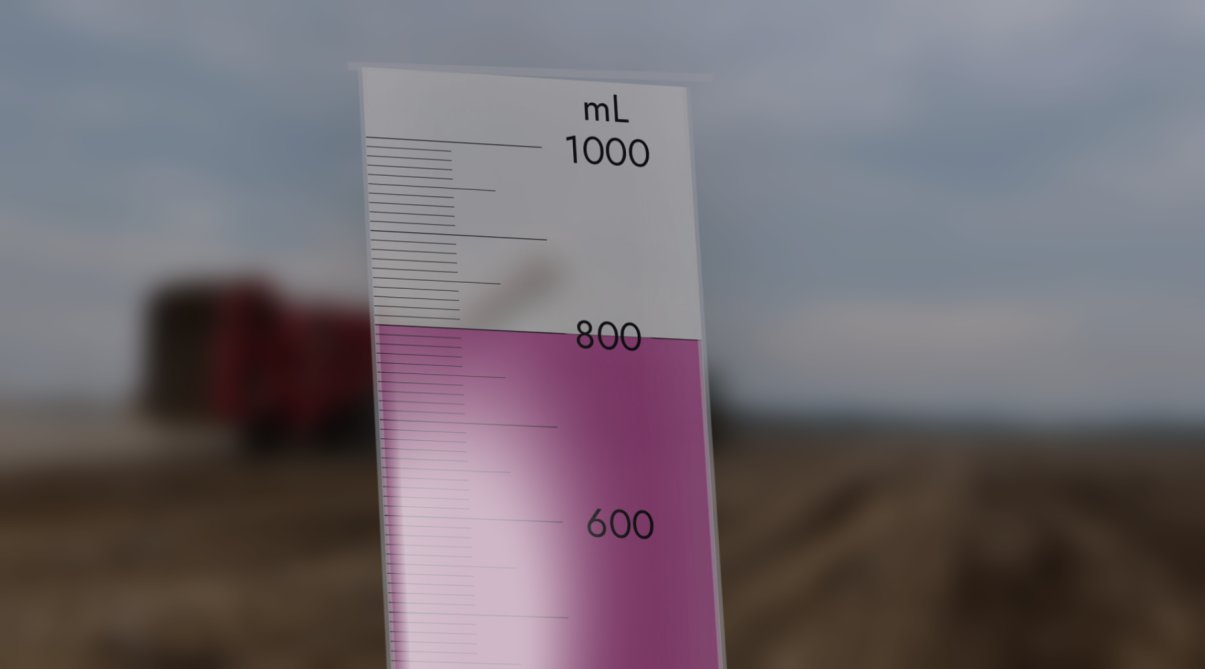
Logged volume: 800 mL
